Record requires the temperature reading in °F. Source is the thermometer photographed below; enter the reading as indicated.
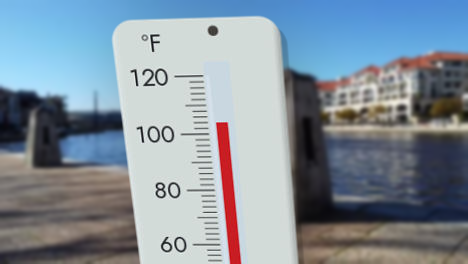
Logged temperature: 104 °F
